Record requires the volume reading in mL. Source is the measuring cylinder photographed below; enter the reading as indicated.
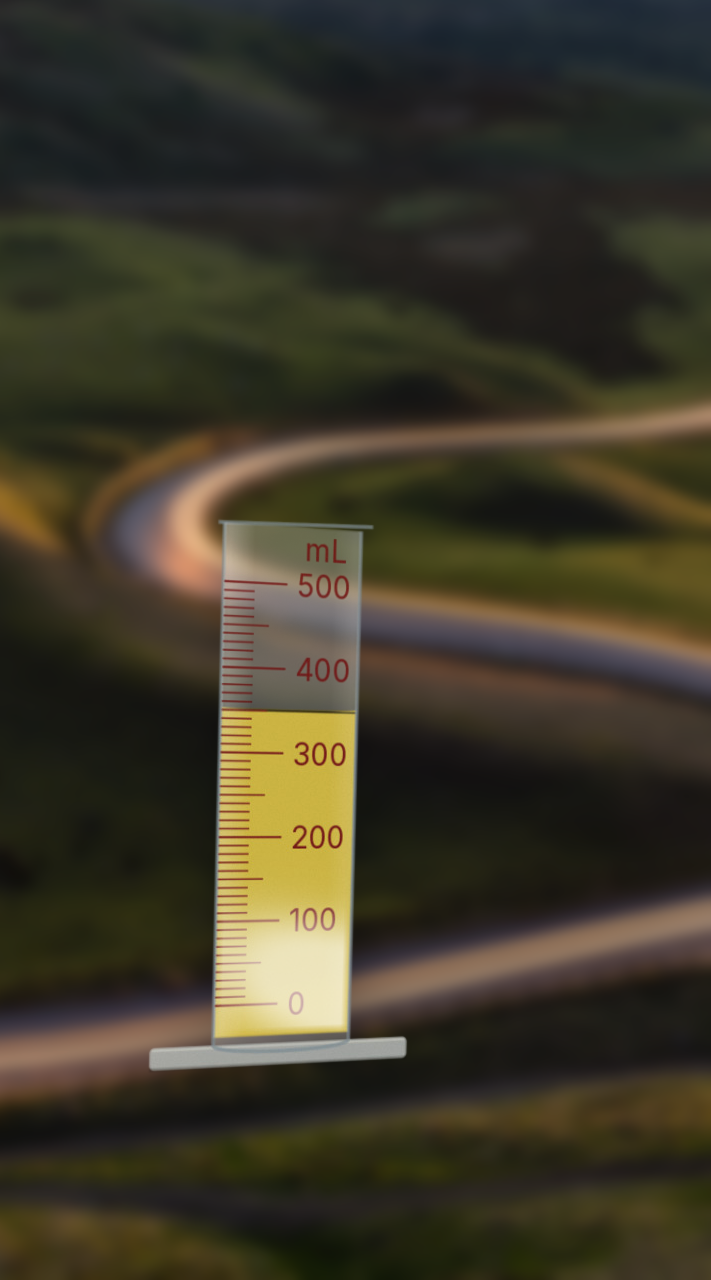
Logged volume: 350 mL
